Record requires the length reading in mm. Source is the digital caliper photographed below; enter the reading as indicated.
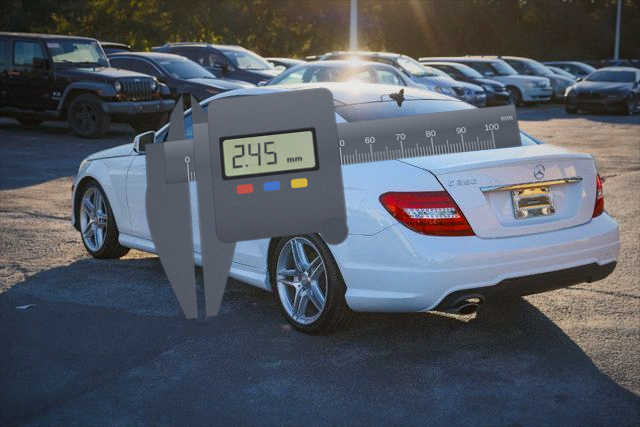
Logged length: 2.45 mm
